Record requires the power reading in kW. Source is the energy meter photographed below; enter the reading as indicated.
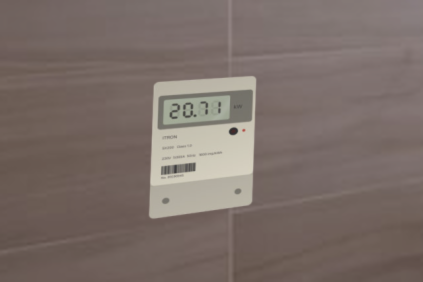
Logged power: 20.71 kW
